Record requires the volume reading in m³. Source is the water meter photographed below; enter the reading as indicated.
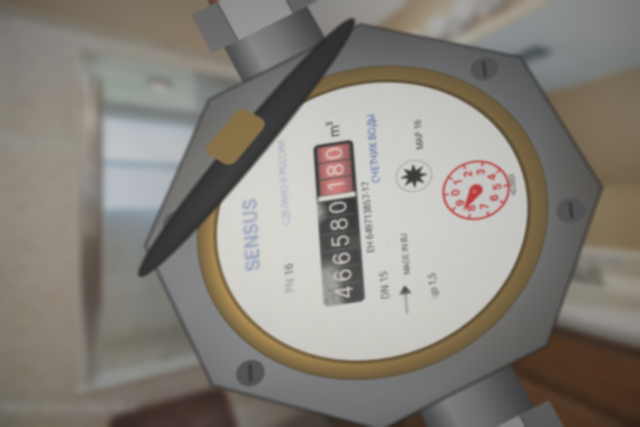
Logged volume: 466580.1808 m³
